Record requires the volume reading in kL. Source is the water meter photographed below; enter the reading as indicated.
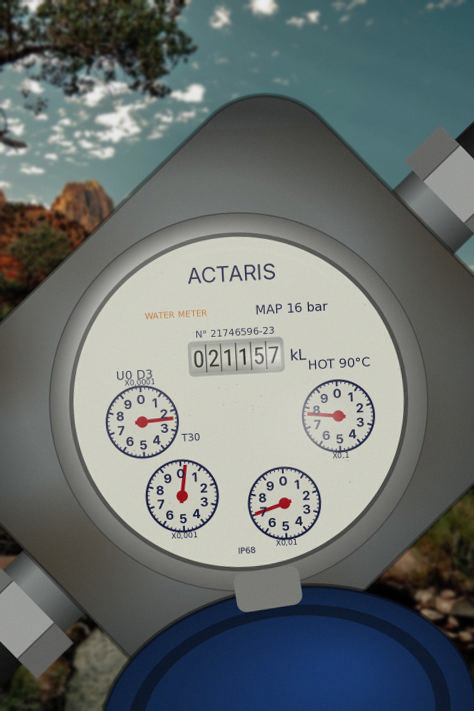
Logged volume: 21157.7702 kL
